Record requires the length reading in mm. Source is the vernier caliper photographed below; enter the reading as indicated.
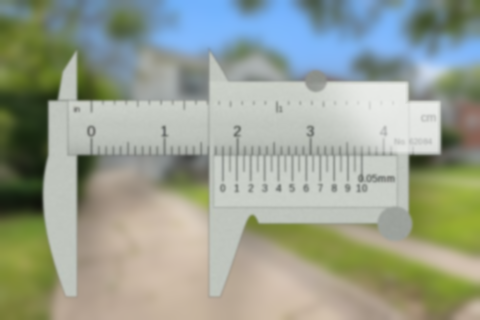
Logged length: 18.0 mm
